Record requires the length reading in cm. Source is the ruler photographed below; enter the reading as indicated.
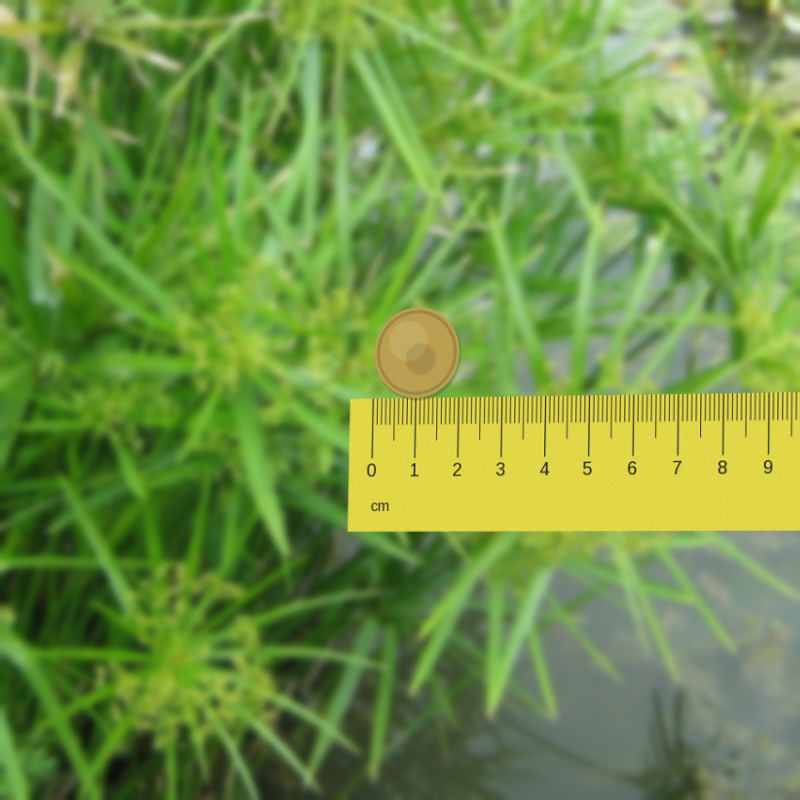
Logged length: 2 cm
